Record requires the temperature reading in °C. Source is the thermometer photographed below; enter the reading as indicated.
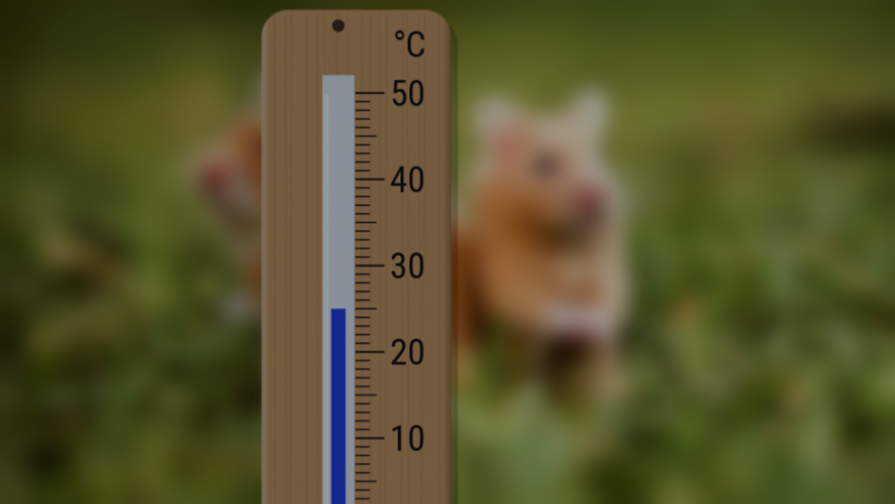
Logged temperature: 25 °C
